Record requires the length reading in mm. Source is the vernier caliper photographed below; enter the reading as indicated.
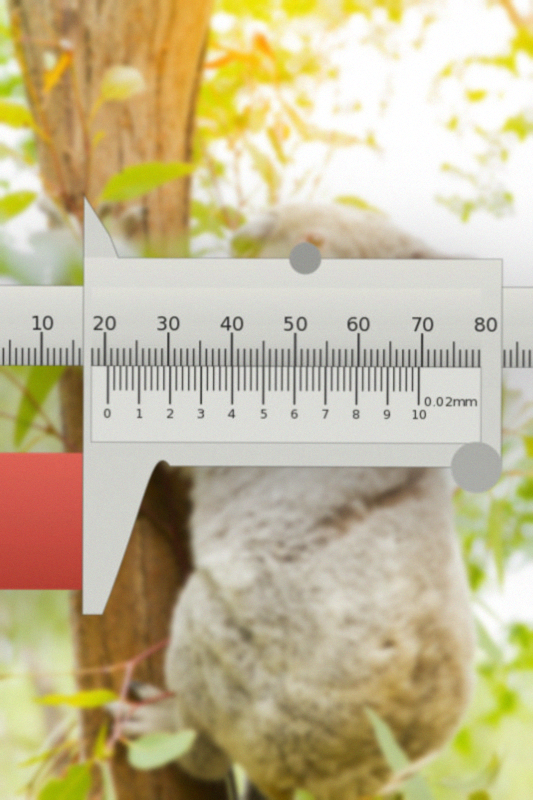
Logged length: 20.5 mm
